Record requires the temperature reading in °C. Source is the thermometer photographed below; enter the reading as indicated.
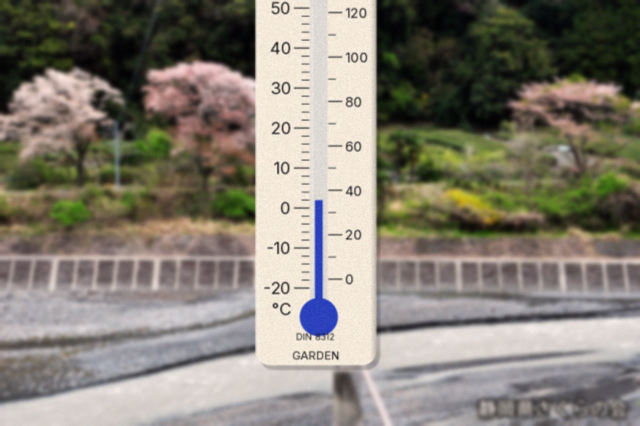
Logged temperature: 2 °C
